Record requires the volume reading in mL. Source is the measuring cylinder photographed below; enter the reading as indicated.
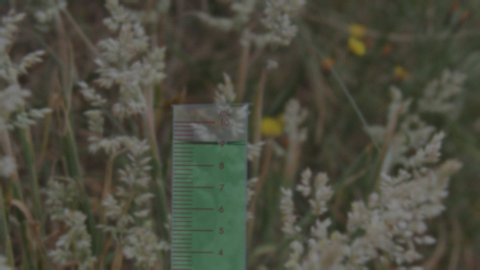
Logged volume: 9 mL
